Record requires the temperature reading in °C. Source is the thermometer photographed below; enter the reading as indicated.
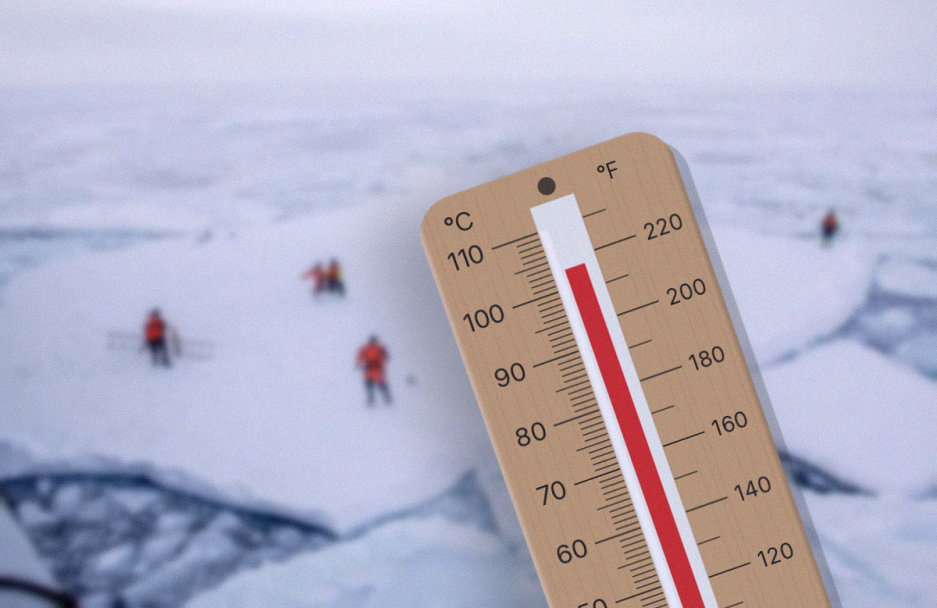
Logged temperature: 103 °C
